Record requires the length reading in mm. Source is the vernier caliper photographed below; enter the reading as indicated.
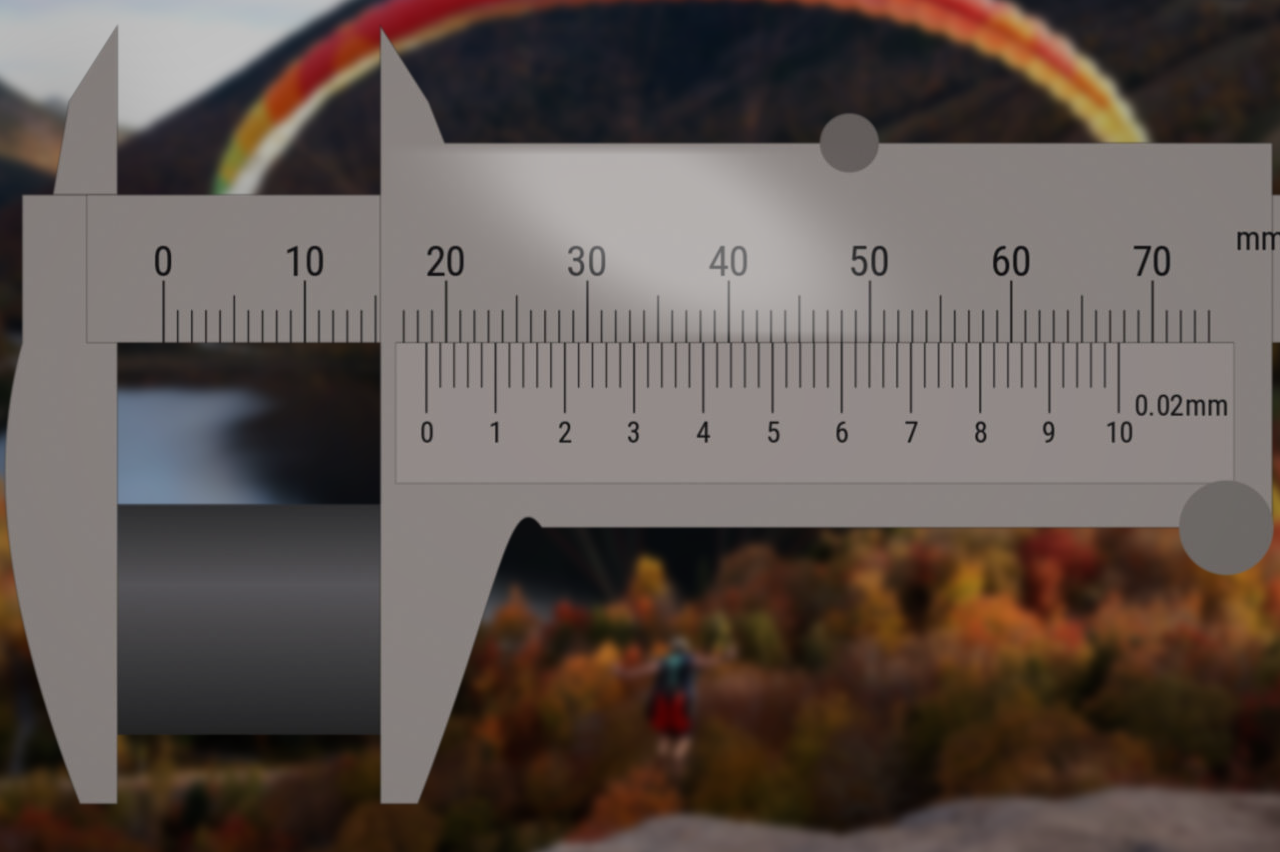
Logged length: 18.6 mm
